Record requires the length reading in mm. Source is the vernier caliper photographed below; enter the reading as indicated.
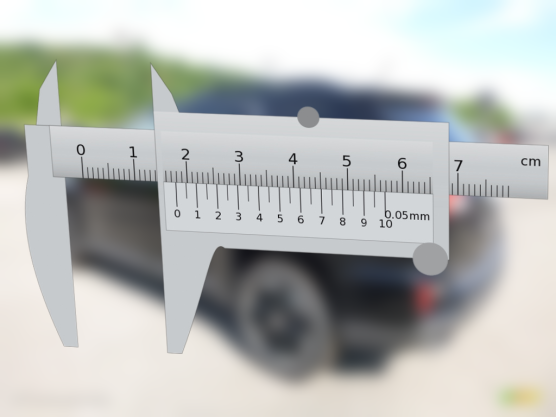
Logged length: 17.8 mm
